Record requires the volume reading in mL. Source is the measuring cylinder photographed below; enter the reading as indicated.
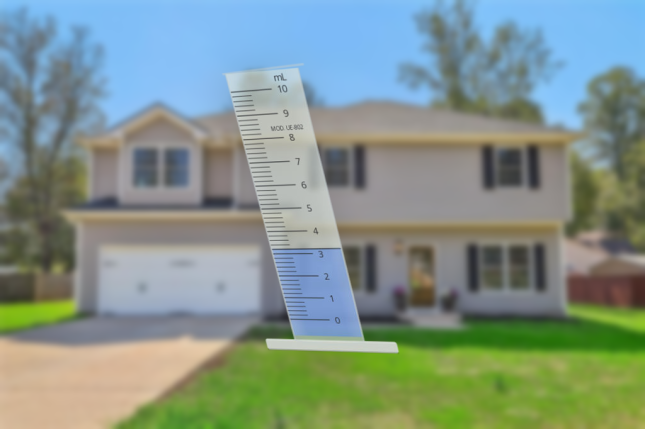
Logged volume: 3.2 mL
